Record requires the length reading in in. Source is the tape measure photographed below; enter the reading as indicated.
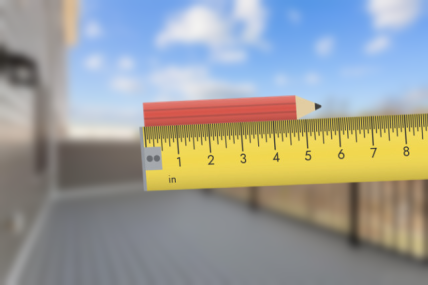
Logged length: 5.5 in
